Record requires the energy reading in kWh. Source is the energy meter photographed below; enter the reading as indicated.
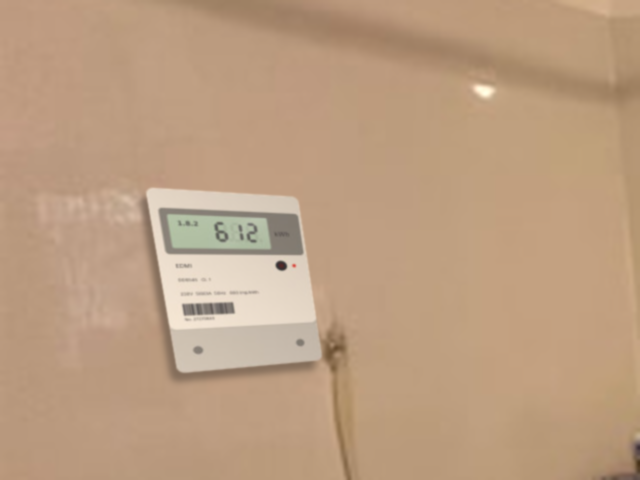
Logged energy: 612 kWh
